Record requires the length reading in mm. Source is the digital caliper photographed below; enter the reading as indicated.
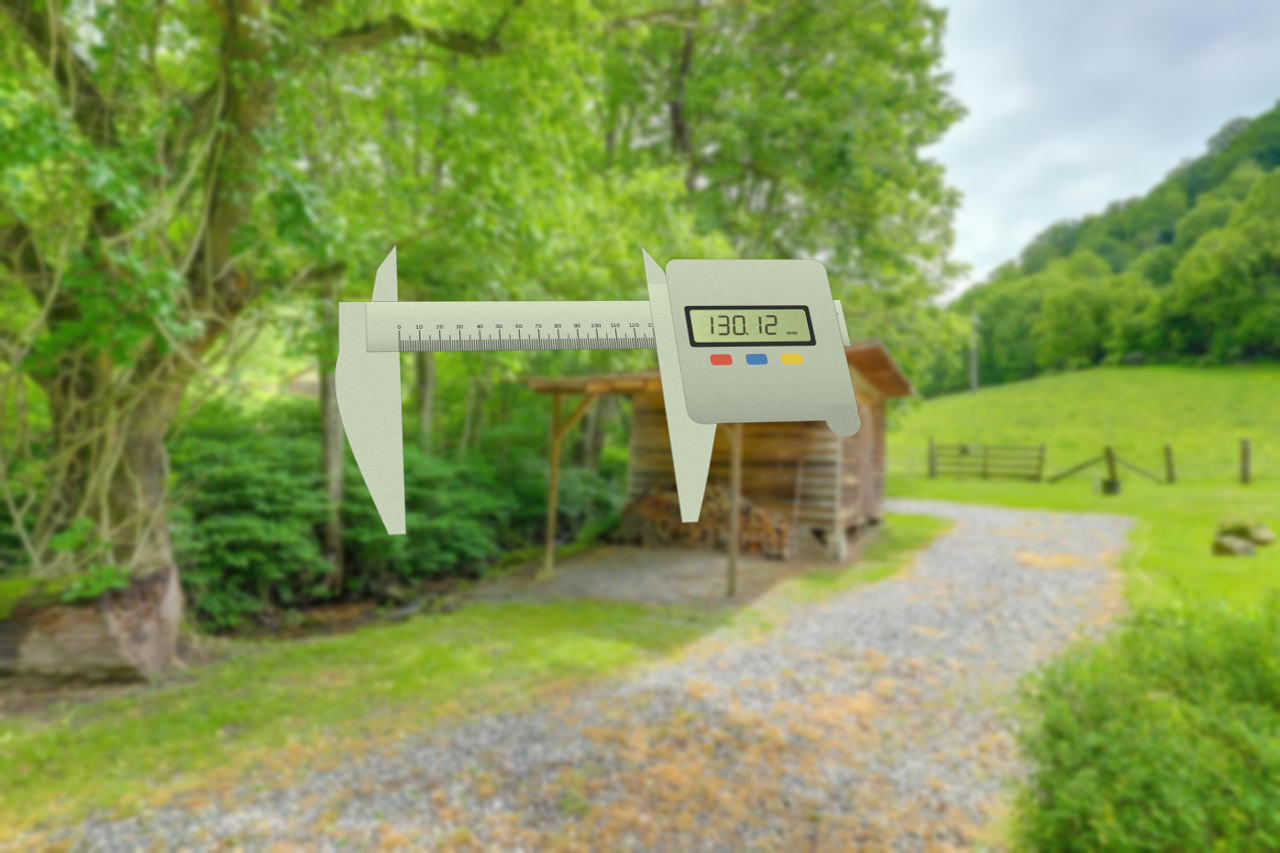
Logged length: 130.12 mm
